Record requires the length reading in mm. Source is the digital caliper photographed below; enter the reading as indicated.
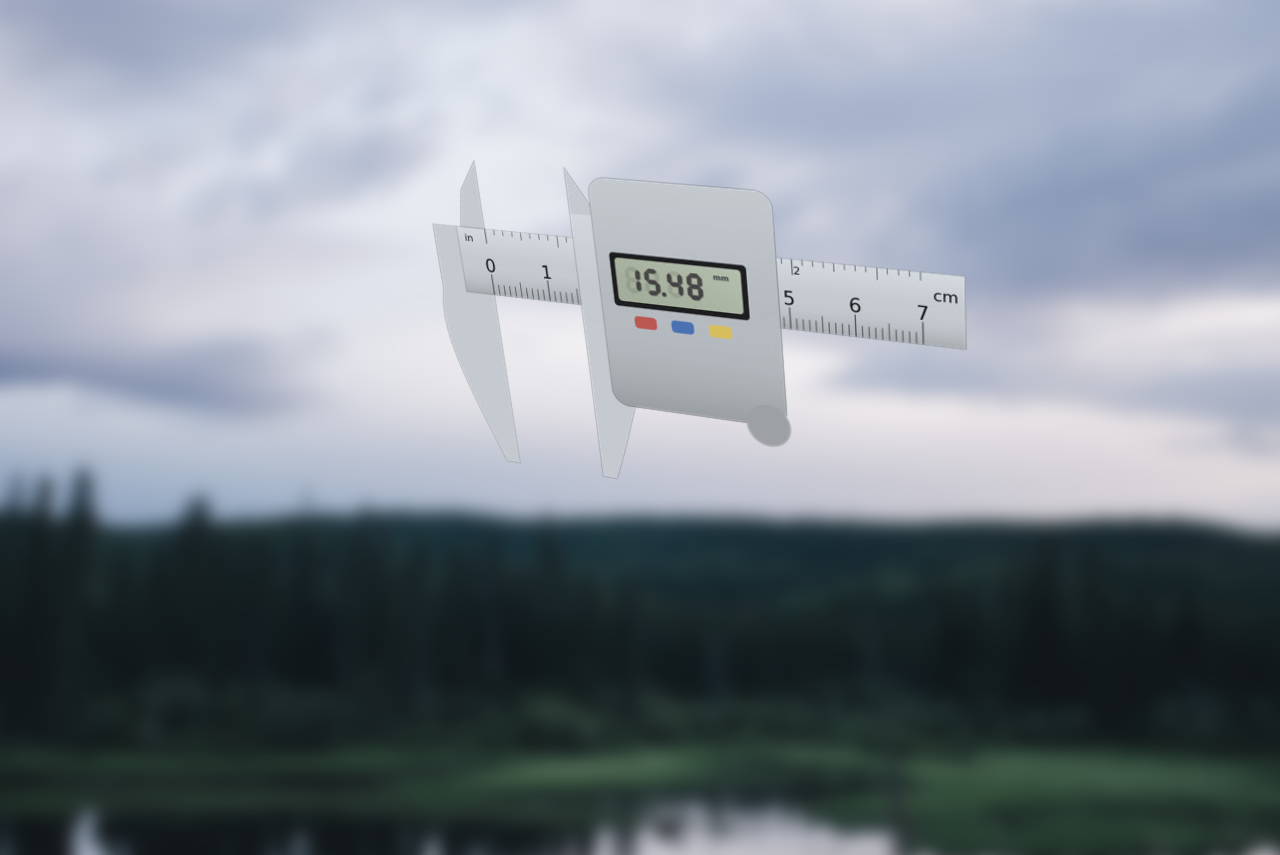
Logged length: 15.48 mm
